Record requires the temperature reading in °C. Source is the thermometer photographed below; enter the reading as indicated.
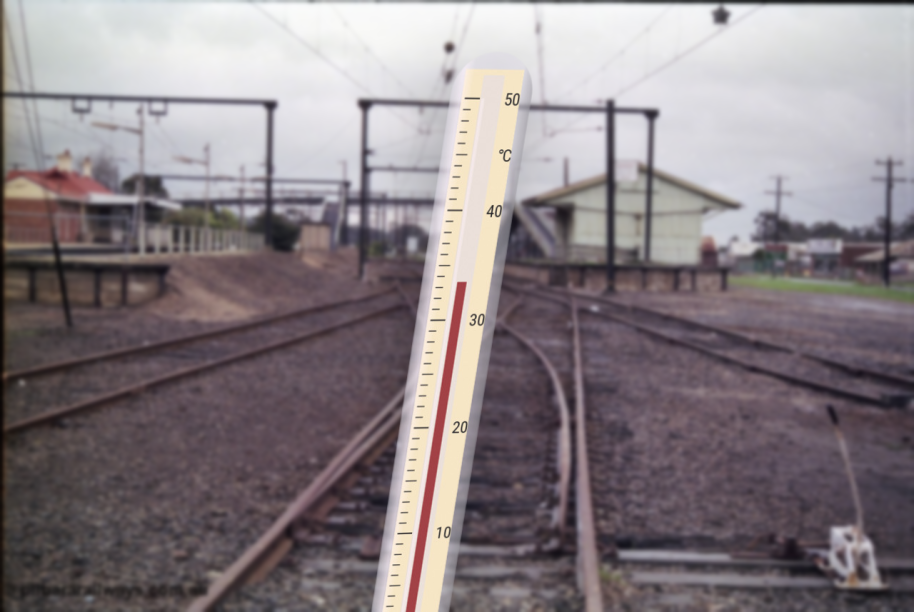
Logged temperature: 33.5 °C
